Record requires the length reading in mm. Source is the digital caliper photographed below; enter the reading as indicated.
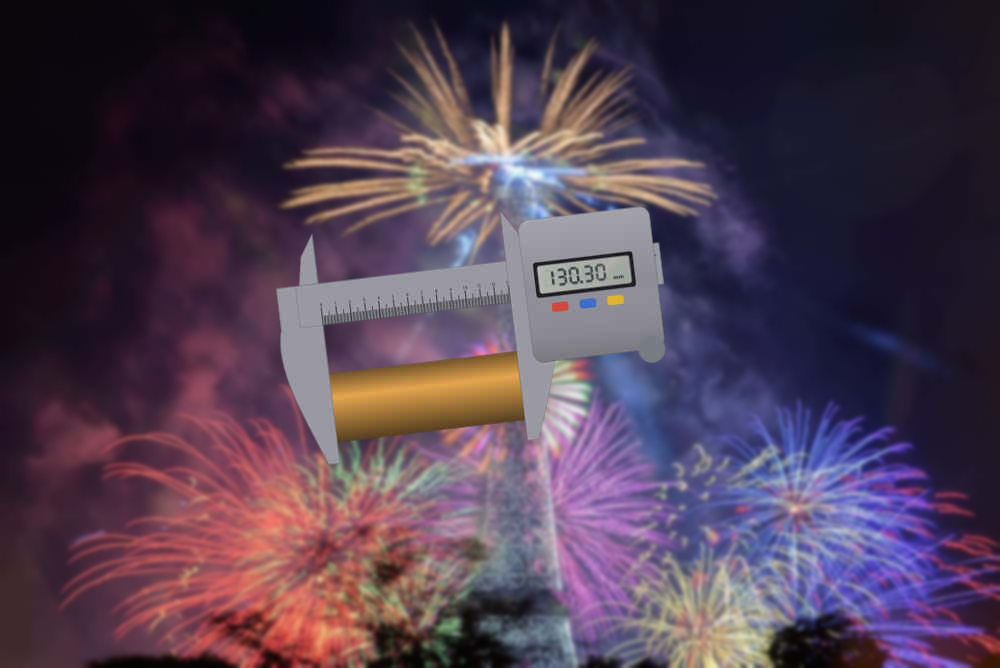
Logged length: 130.30 mm
